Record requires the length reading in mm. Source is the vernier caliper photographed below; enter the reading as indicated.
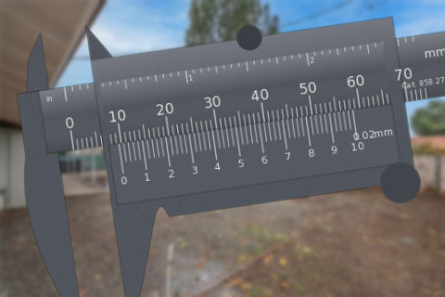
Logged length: 9.5 mm
